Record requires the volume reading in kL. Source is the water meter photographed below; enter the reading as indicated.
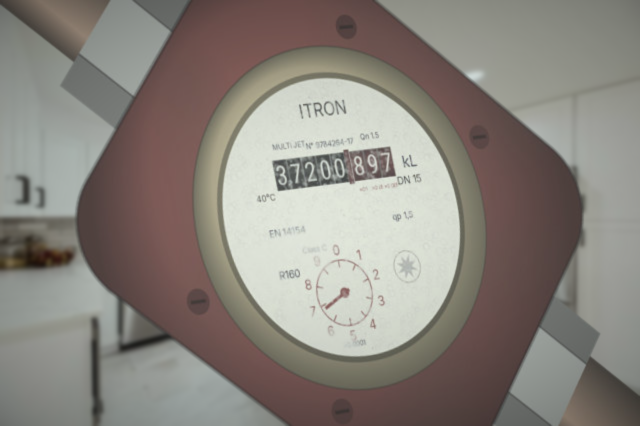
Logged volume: 37200.8976 kL
